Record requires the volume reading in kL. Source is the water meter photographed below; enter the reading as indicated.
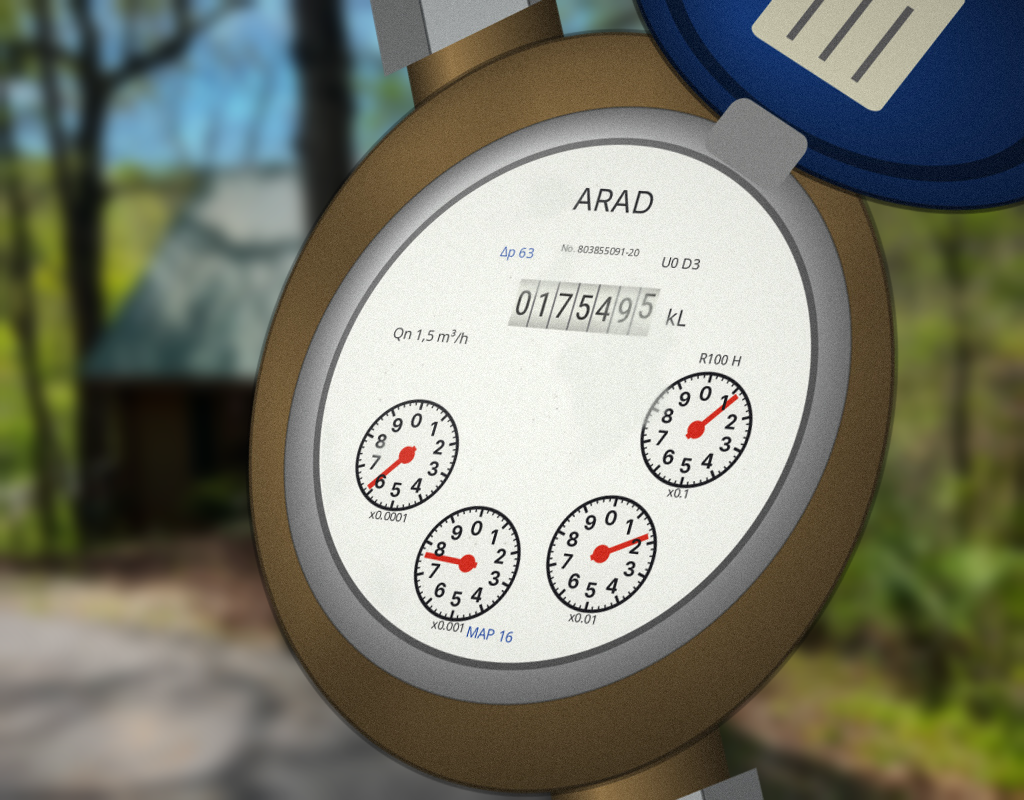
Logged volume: 175495.1176 kL
